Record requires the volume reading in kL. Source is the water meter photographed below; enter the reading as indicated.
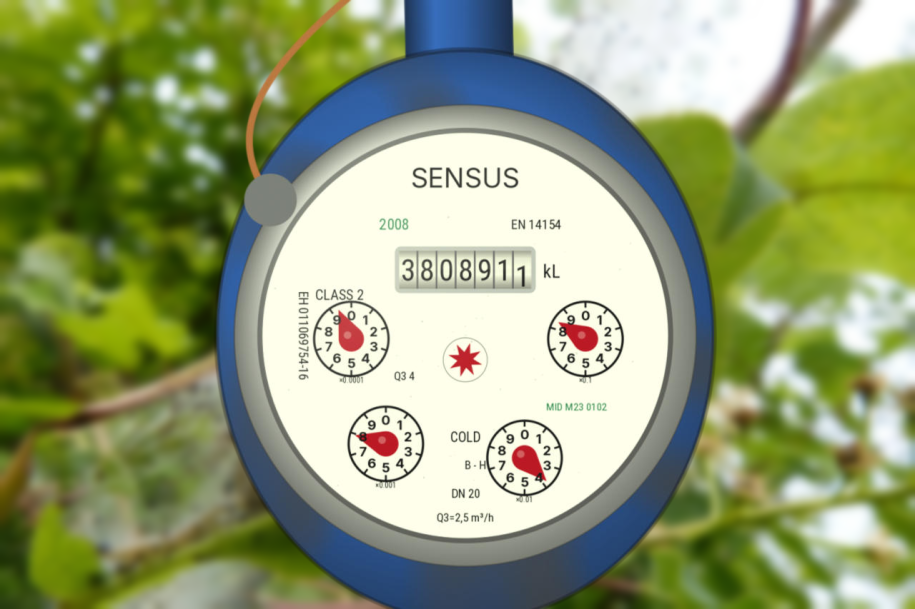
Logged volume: 3808910.8379 kL
